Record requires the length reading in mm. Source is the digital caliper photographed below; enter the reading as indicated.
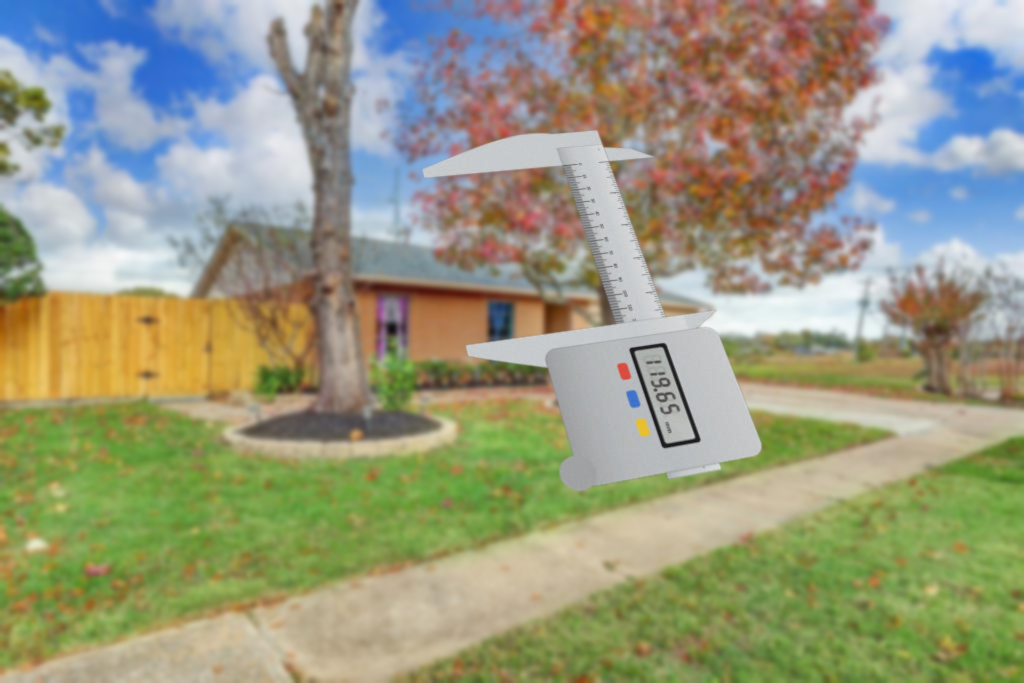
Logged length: 119.65 mm
